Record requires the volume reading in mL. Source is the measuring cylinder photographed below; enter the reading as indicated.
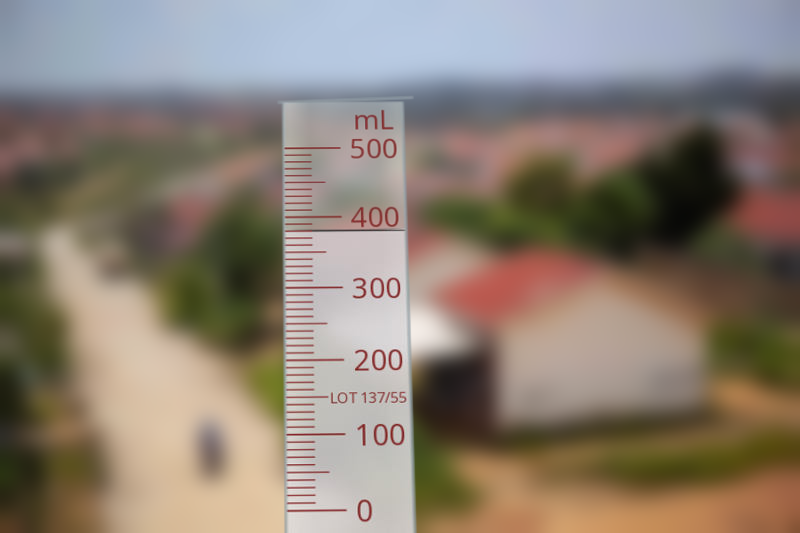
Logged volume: 380 mL
